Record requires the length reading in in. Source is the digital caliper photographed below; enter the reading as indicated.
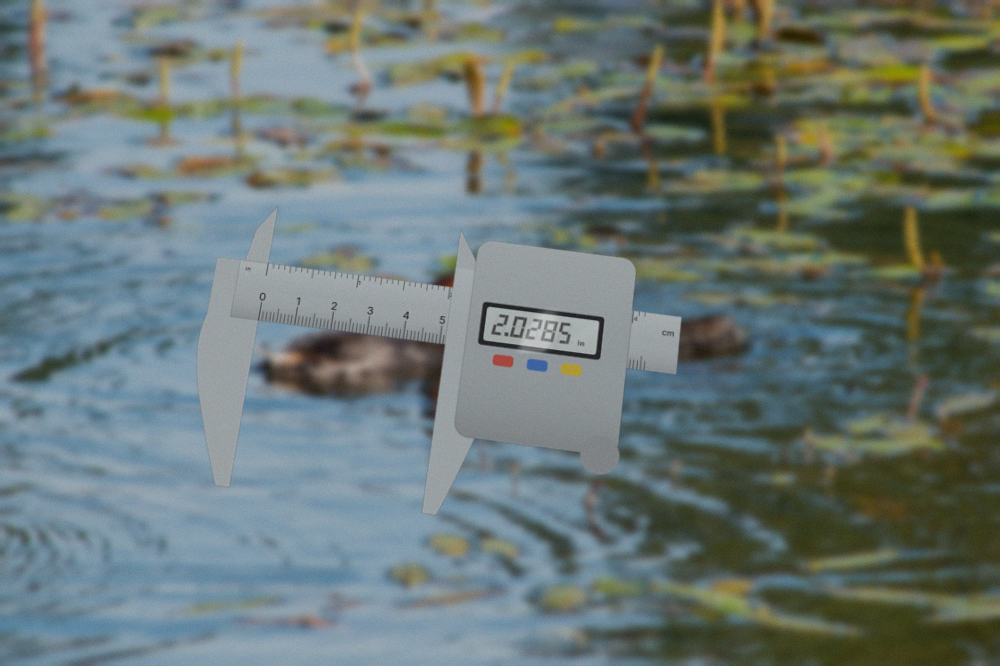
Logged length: 2.0285 in
